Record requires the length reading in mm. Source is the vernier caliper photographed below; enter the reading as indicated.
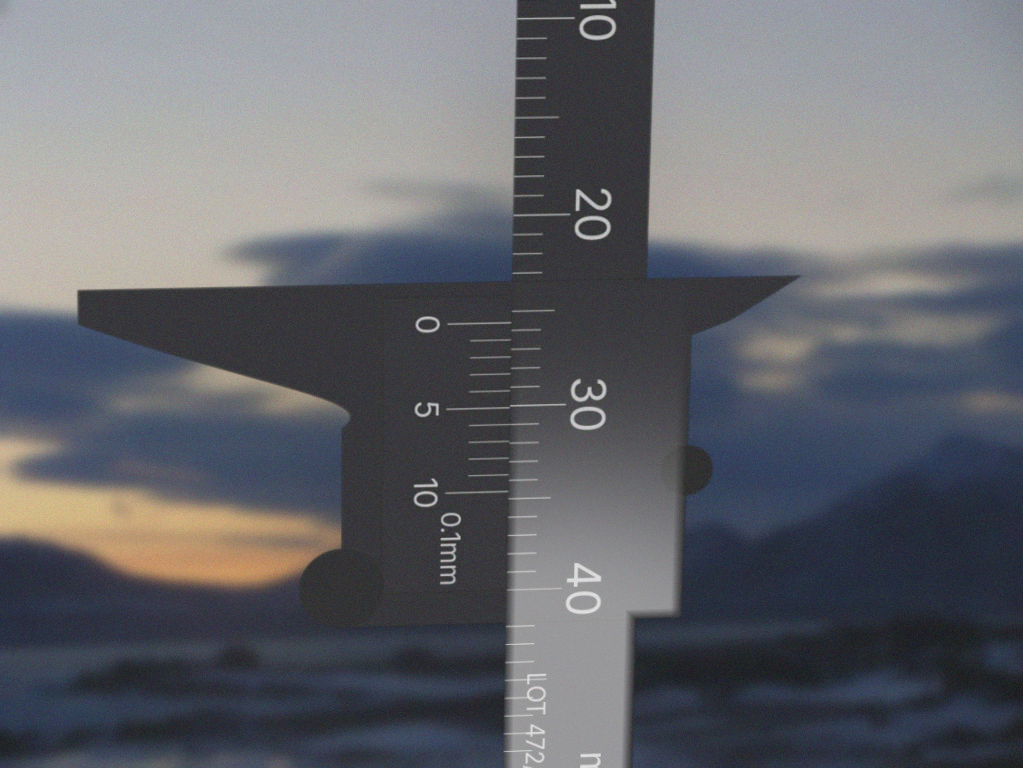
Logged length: 25.6 mm
